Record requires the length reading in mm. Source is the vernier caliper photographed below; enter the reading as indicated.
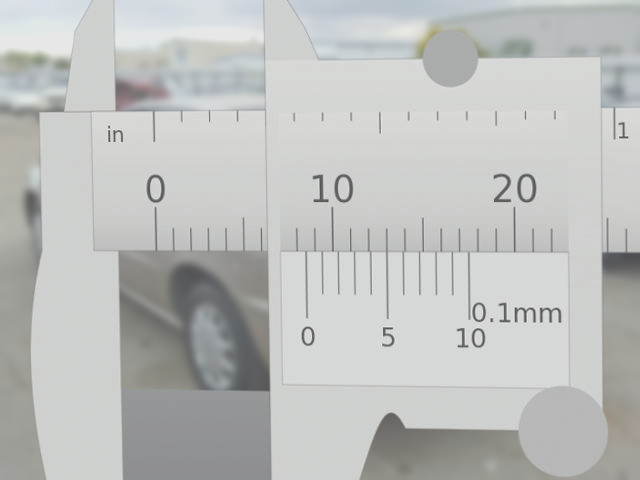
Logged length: 8.5 mm
